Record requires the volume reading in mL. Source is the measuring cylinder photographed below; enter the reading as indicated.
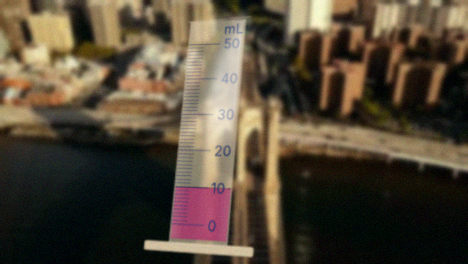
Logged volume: 10 mL
